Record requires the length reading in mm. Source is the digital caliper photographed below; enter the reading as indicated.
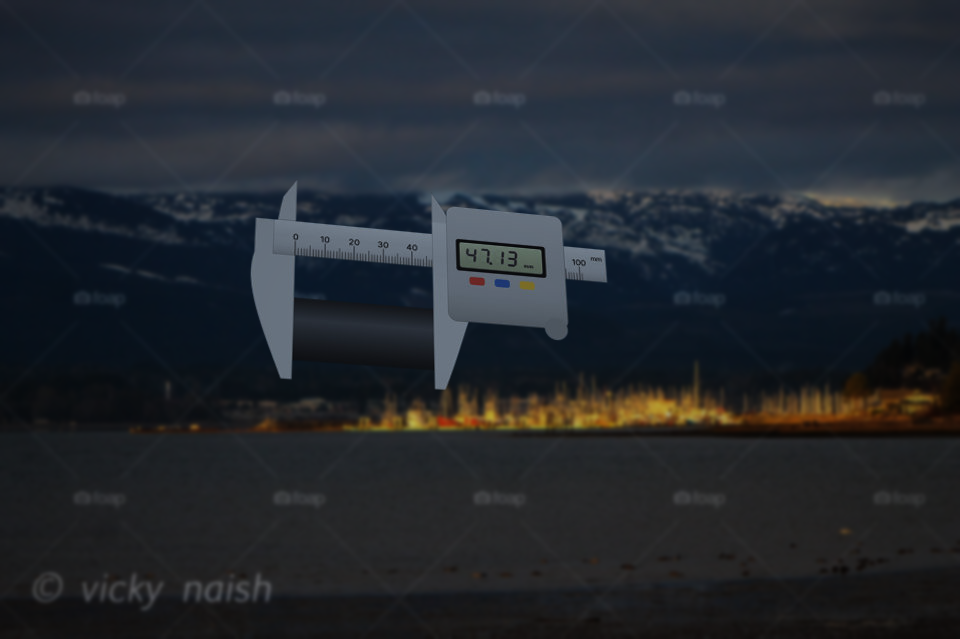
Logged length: 47.13 mm
